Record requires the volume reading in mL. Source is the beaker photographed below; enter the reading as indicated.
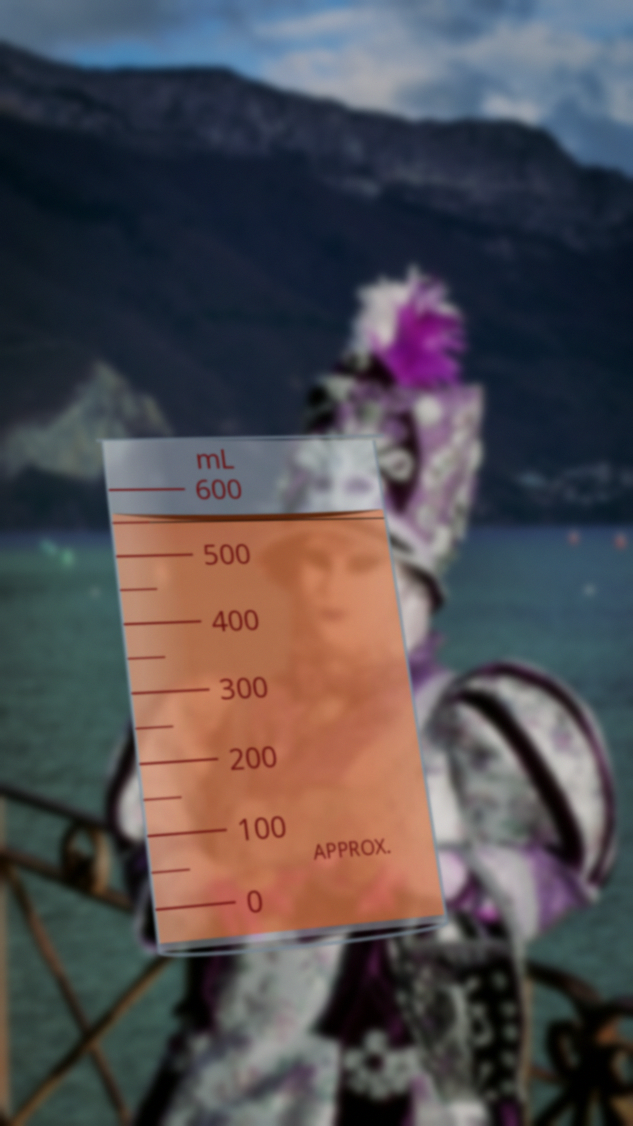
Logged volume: 550 mL
